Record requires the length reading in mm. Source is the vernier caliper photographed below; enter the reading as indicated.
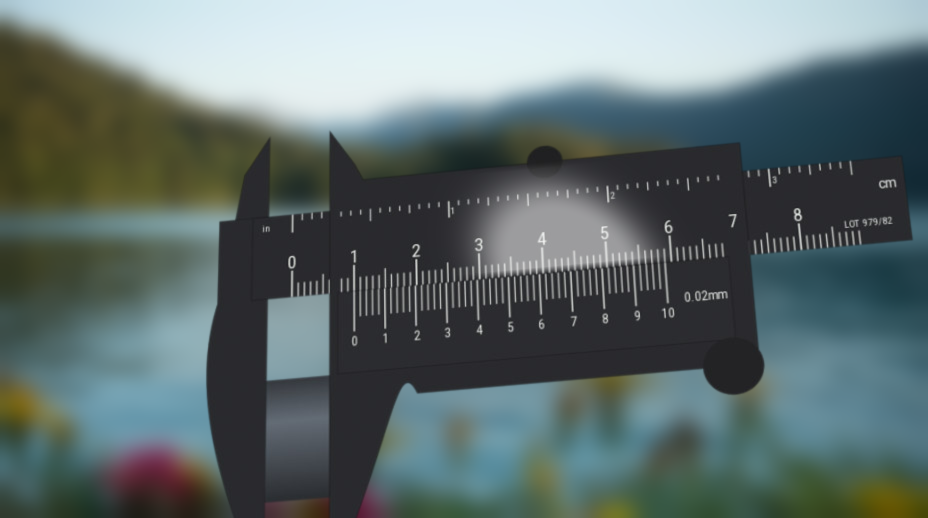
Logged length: 10.0 mm
